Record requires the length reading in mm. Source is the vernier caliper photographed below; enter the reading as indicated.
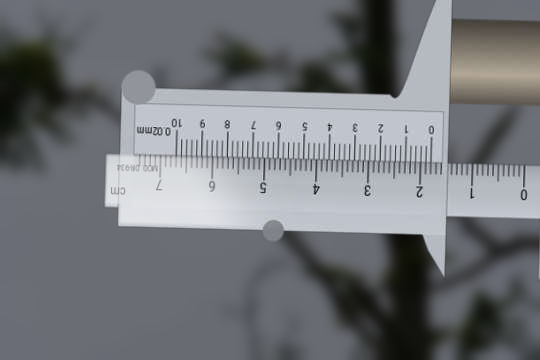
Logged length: 18.0 mm
